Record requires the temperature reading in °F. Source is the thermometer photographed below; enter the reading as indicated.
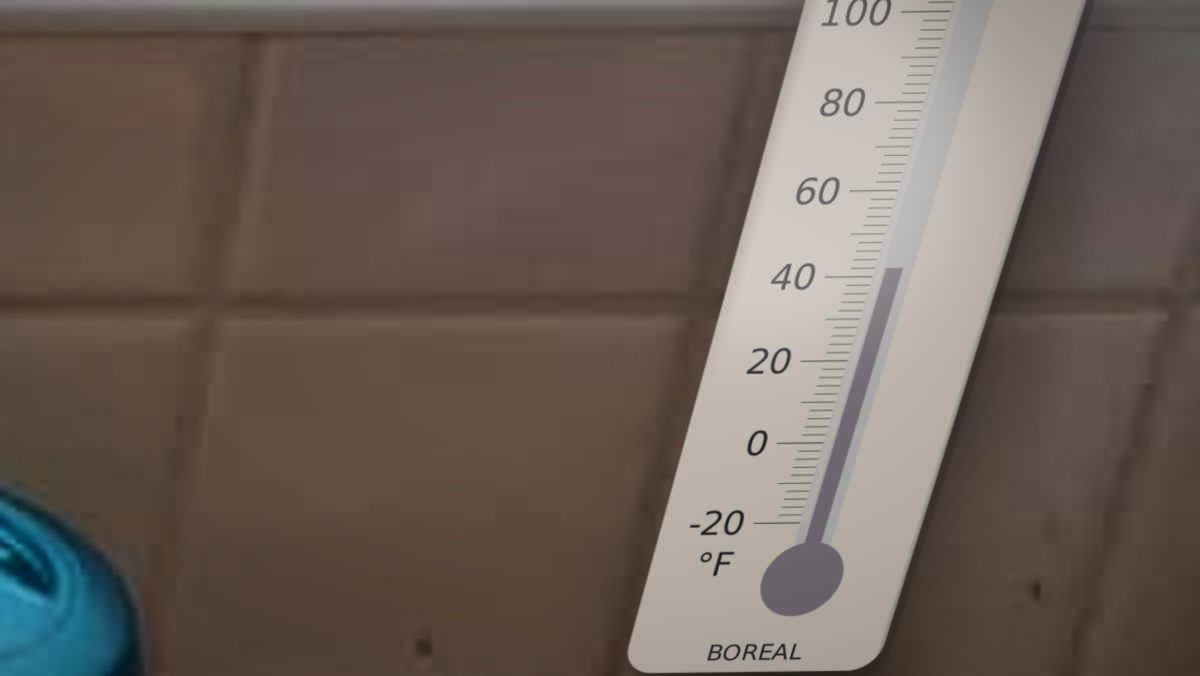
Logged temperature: 42 °F
